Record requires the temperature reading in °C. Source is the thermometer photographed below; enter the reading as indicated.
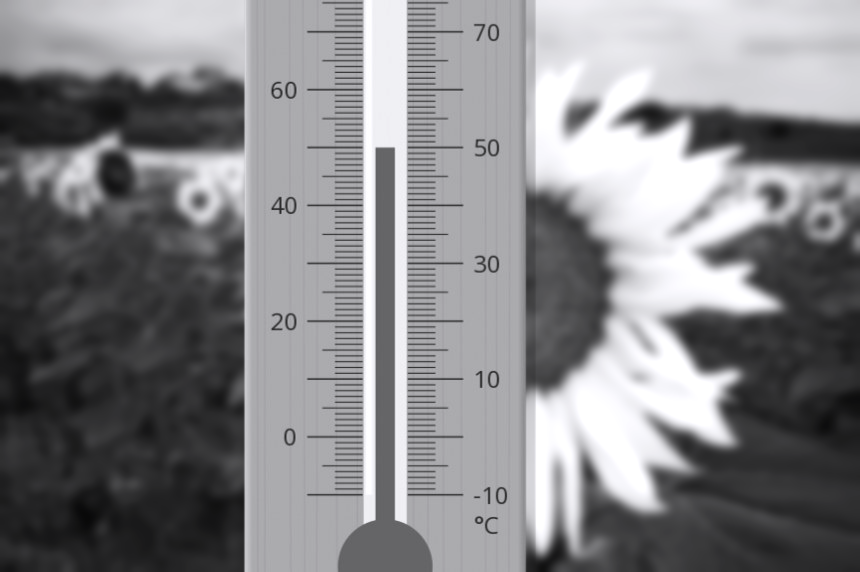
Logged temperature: 50 °C
